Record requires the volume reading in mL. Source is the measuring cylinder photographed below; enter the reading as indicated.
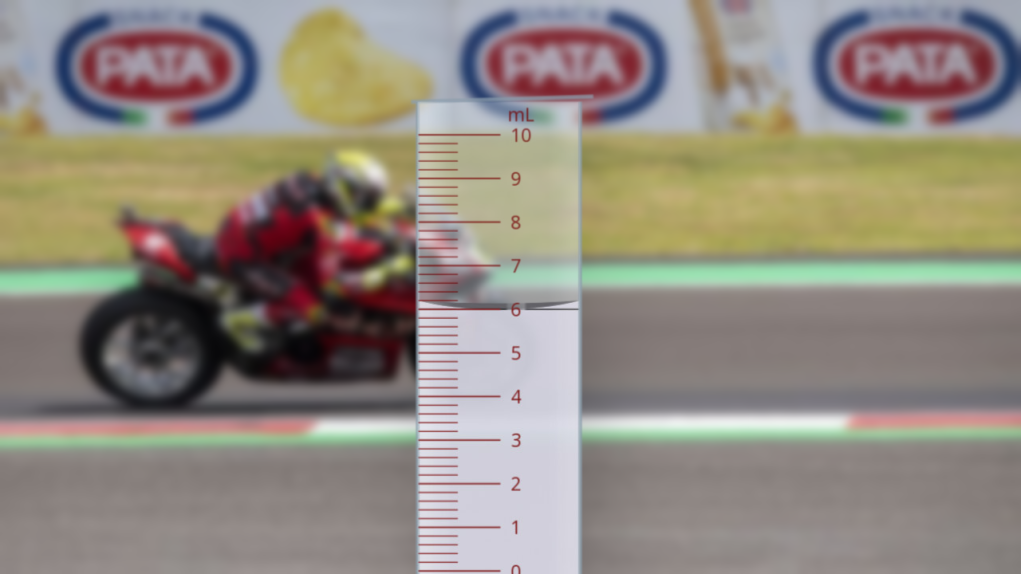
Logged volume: 6 mL
